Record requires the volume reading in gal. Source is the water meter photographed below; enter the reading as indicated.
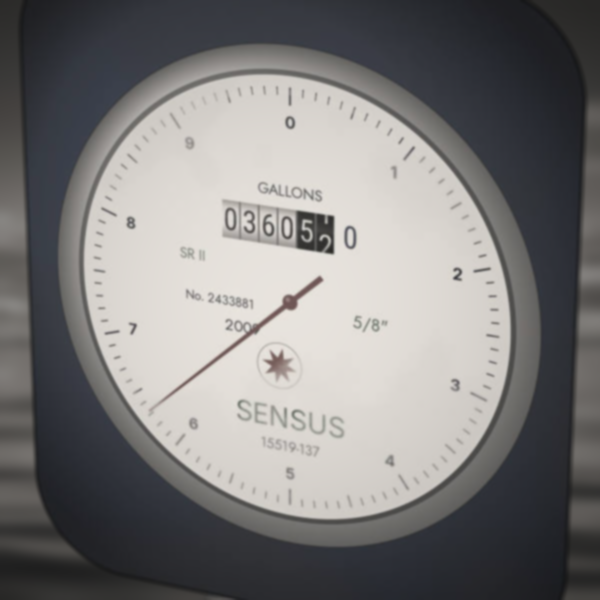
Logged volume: 360516.3 gal
